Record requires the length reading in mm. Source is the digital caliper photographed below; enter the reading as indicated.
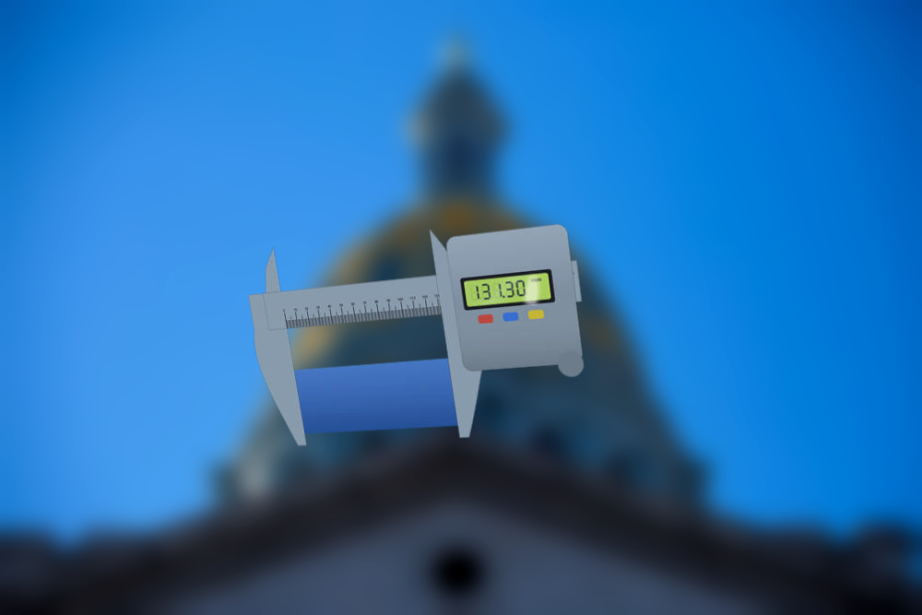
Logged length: 131.30 mm
